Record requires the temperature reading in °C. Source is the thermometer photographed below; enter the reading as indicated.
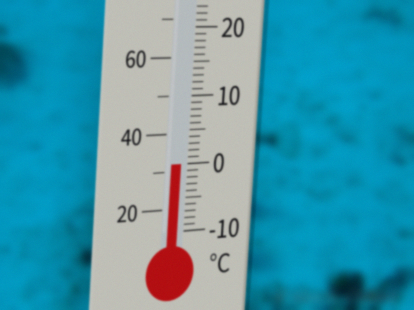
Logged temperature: 0 °C
